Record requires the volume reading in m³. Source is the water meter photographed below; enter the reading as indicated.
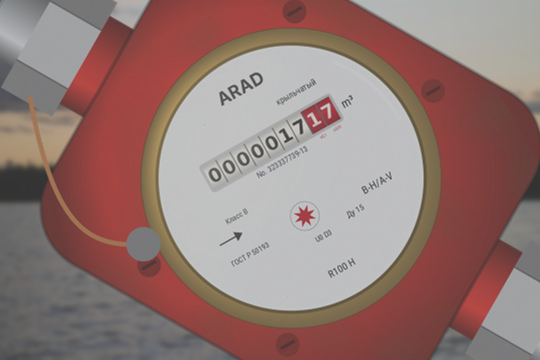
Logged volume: 17.17 m³
